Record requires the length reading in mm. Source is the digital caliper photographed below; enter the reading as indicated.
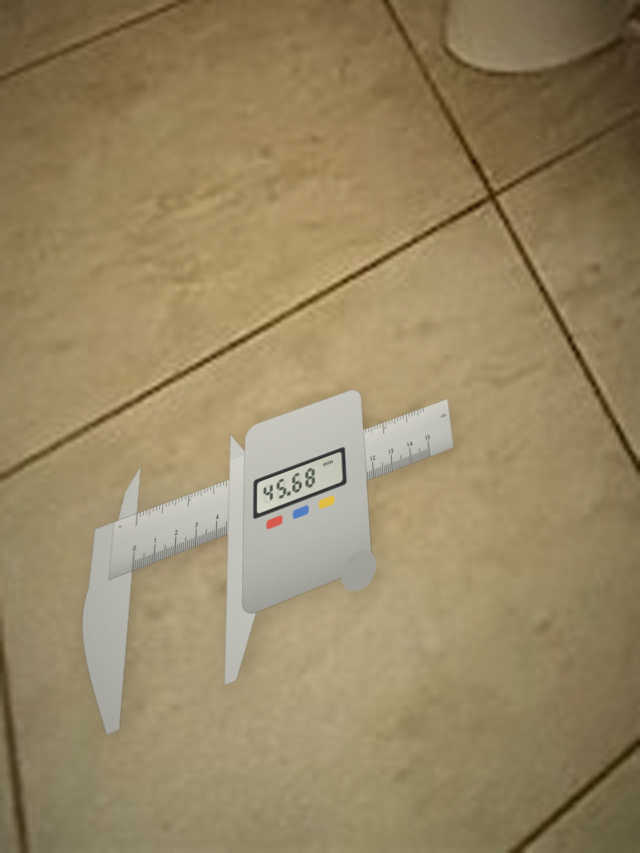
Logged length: 45.68 mm
